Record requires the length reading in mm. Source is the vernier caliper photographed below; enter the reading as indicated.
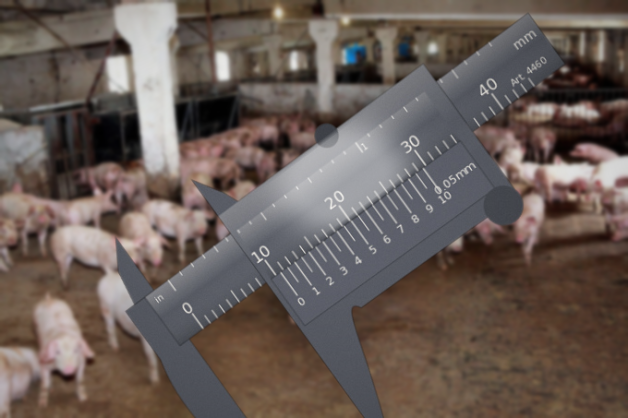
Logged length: 10.6 mm
